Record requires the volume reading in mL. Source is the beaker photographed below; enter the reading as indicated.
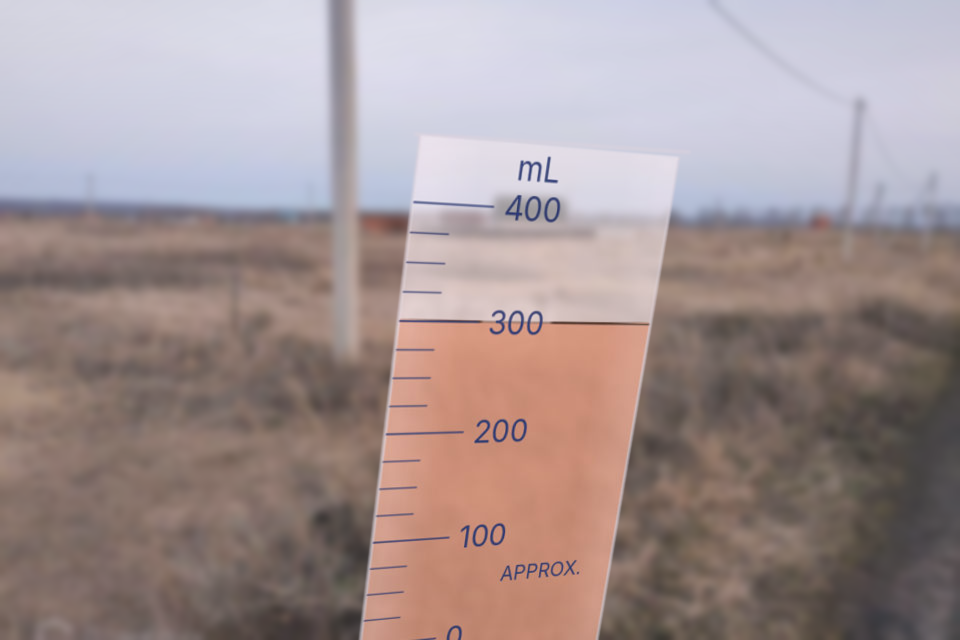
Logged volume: 300 mL
